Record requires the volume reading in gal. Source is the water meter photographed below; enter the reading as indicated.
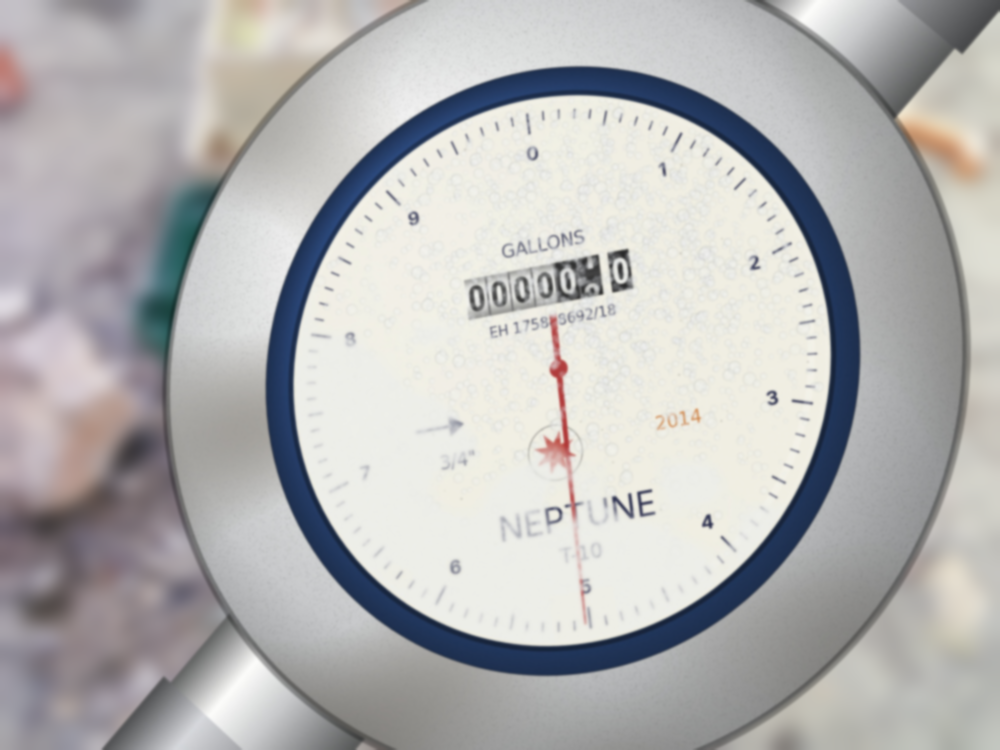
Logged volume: 15.0 gal
